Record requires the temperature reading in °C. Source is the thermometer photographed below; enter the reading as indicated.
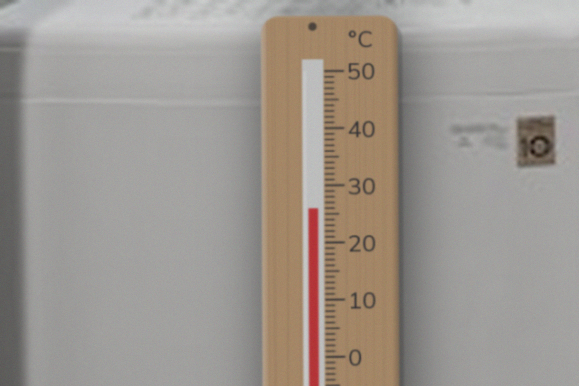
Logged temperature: 26 °C
